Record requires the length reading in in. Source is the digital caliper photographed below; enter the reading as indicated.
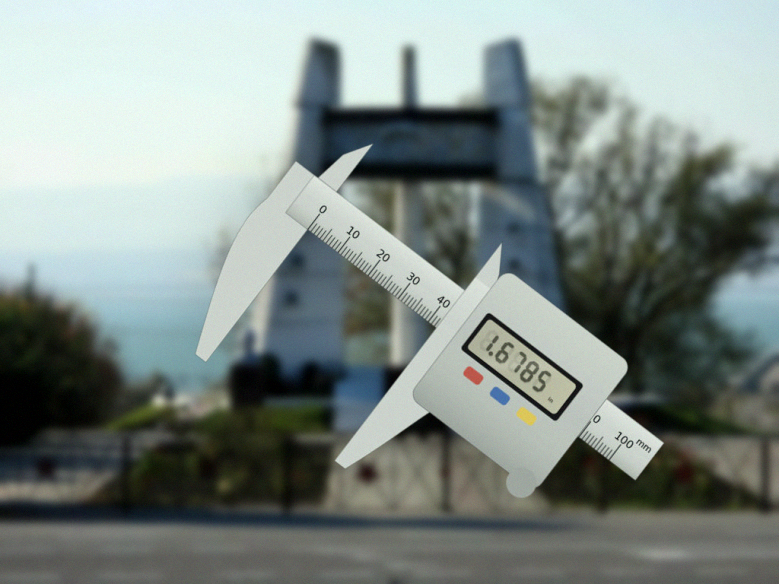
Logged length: 1.6785 in
